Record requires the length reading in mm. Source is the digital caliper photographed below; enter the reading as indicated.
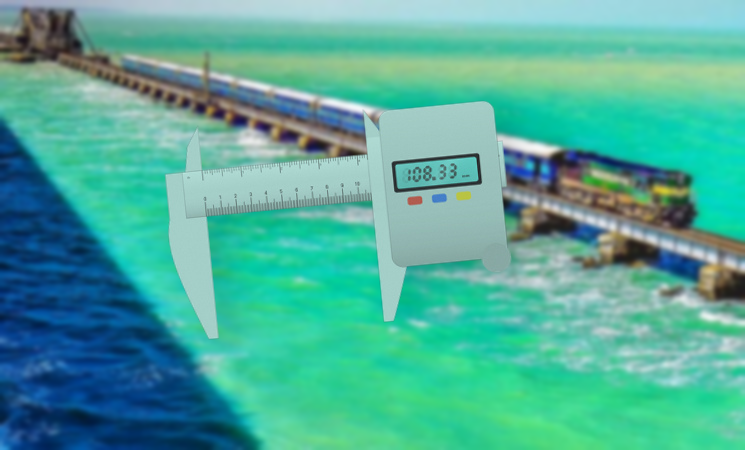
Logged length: 108.33 mm
